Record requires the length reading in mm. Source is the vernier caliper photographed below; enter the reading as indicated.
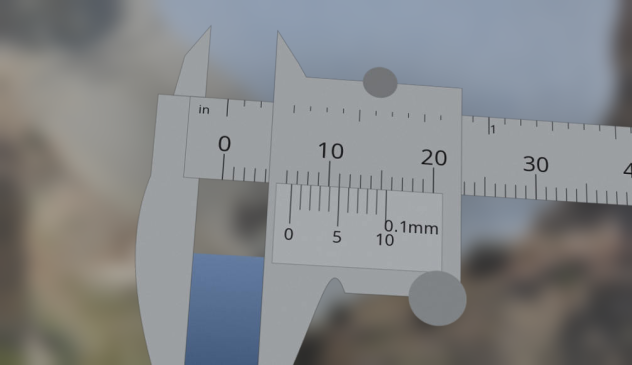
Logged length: 6.5 mm
